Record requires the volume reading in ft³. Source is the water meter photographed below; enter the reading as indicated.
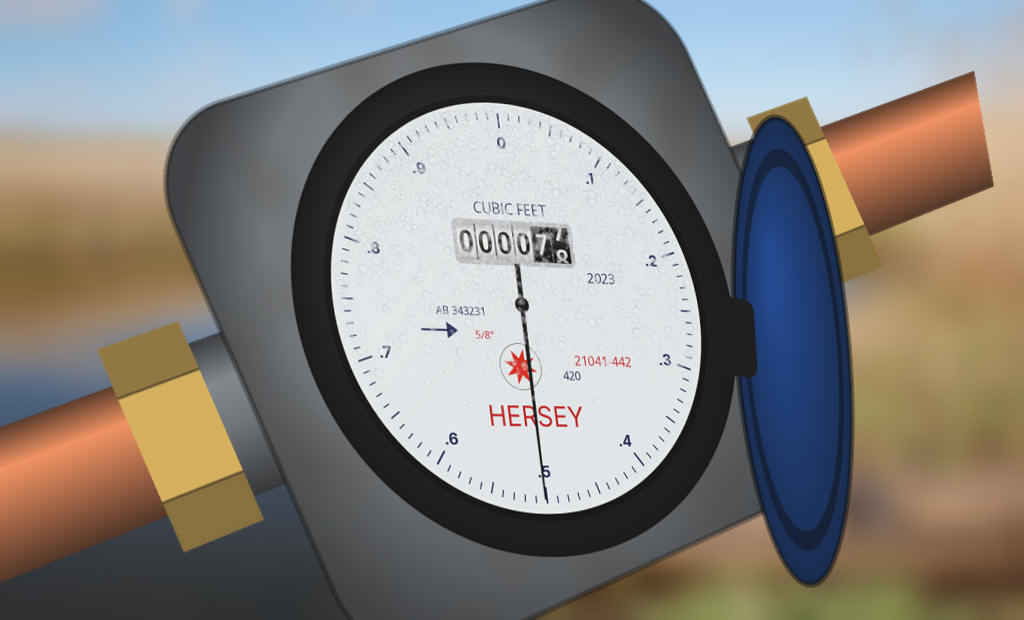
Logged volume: 77.50 ft³
